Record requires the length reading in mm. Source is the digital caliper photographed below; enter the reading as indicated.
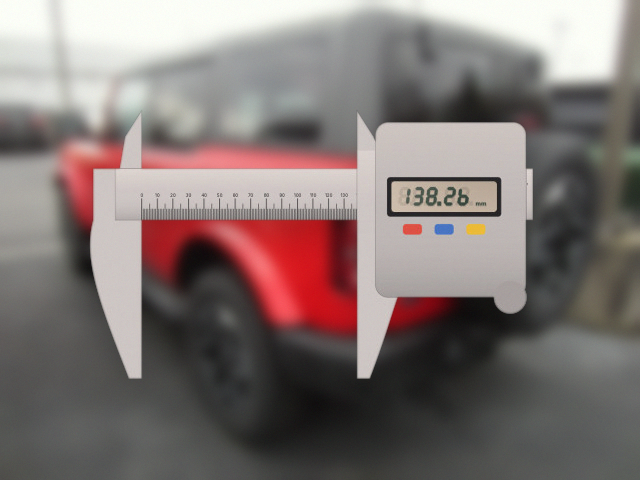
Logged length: 138.26 mm
